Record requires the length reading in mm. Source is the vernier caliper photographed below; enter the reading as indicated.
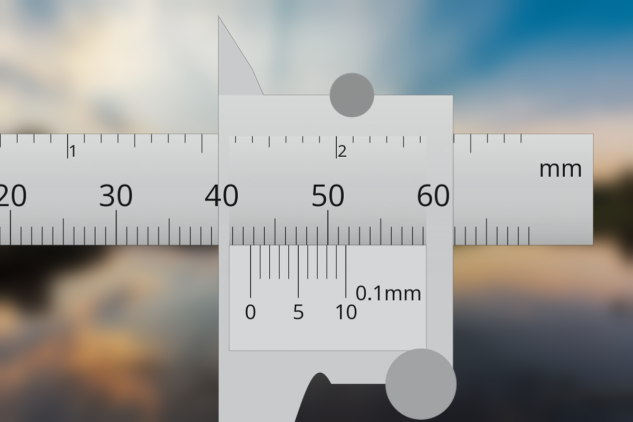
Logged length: 42.7 mm
